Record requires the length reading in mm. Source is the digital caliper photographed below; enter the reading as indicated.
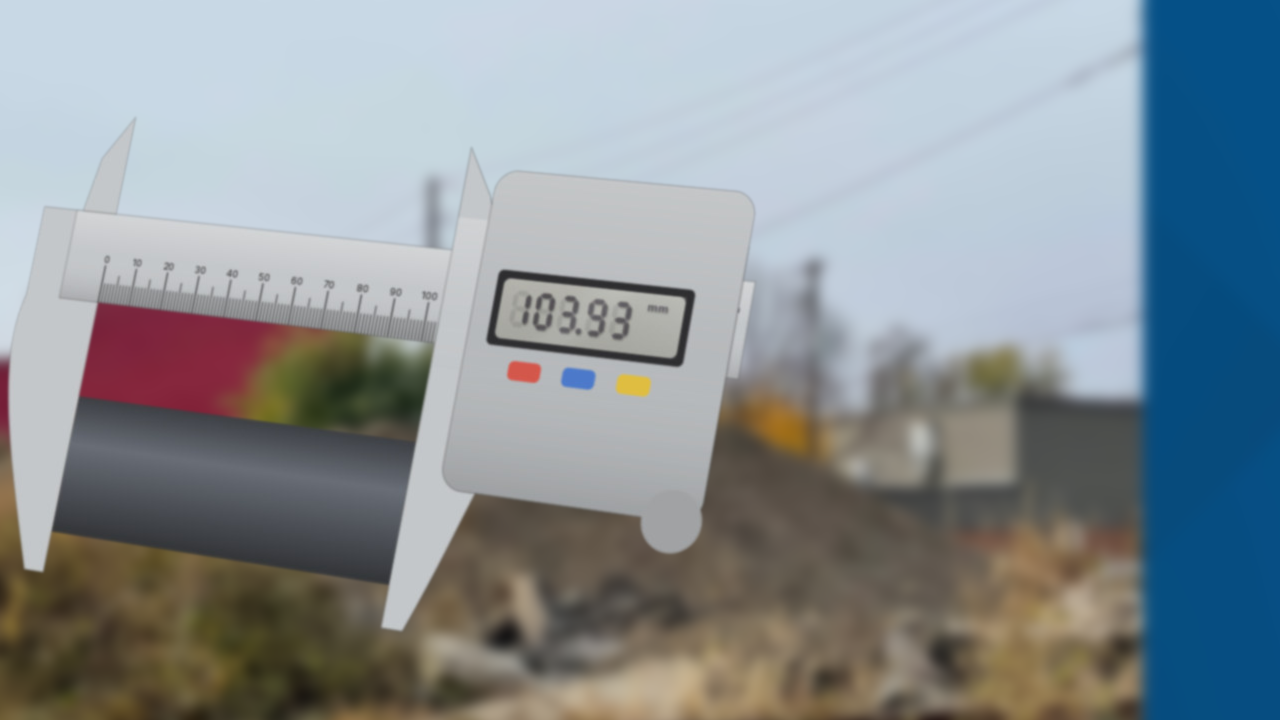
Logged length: 103.93 mm
